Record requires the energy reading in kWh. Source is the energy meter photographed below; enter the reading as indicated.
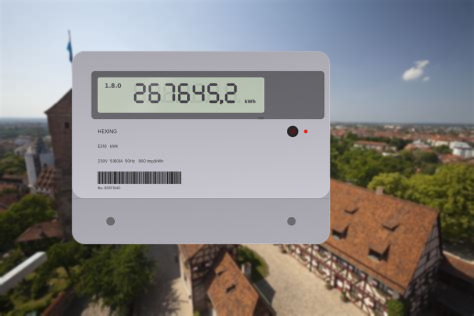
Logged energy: 267645.2 kWh
